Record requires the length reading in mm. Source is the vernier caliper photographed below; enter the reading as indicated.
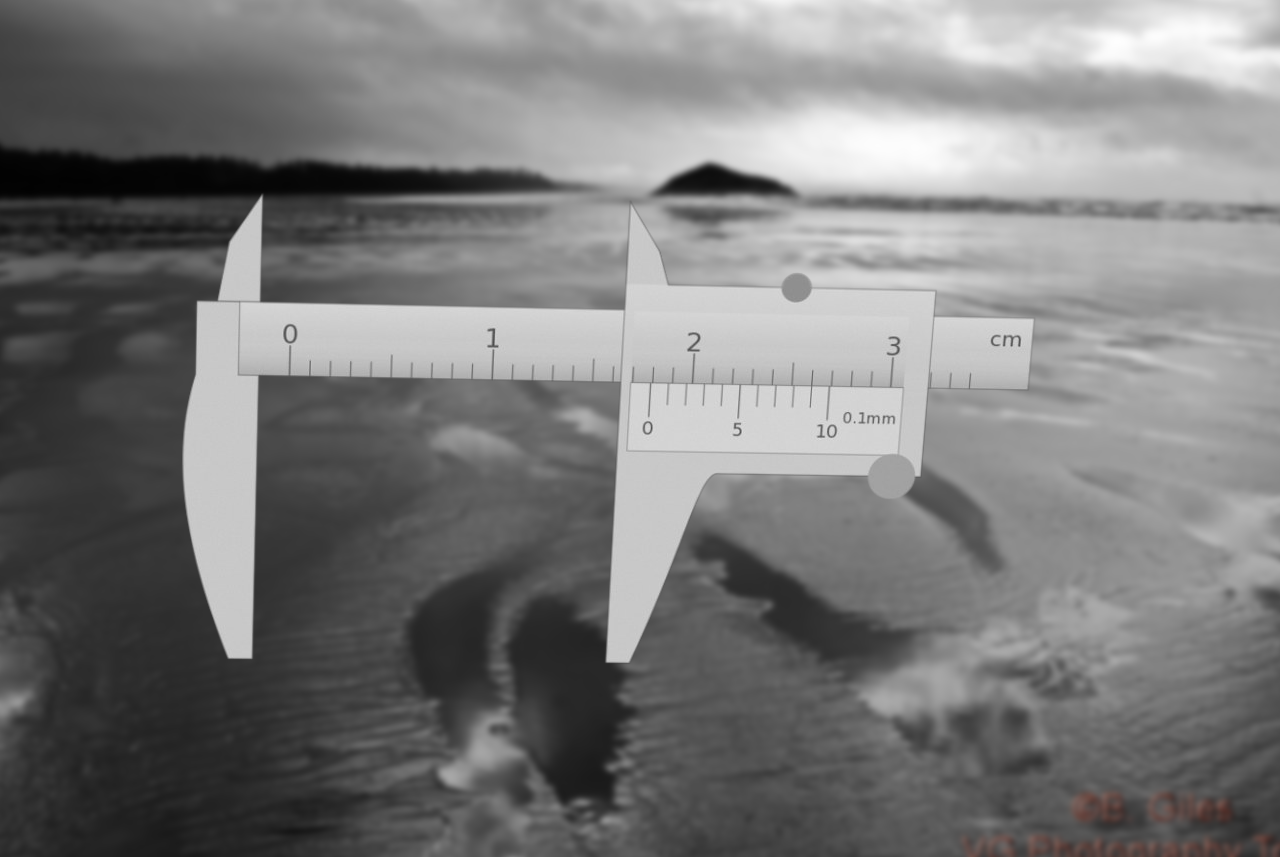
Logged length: 17.9 mm
